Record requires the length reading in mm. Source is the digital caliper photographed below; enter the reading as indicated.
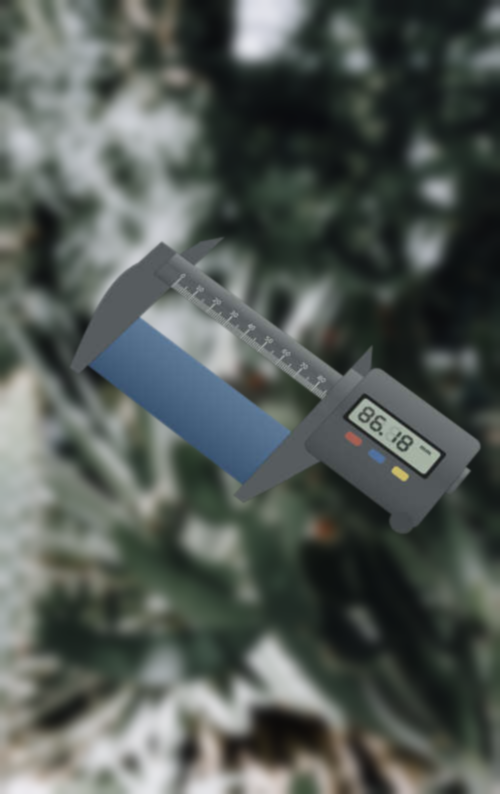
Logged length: 86.18 mm
